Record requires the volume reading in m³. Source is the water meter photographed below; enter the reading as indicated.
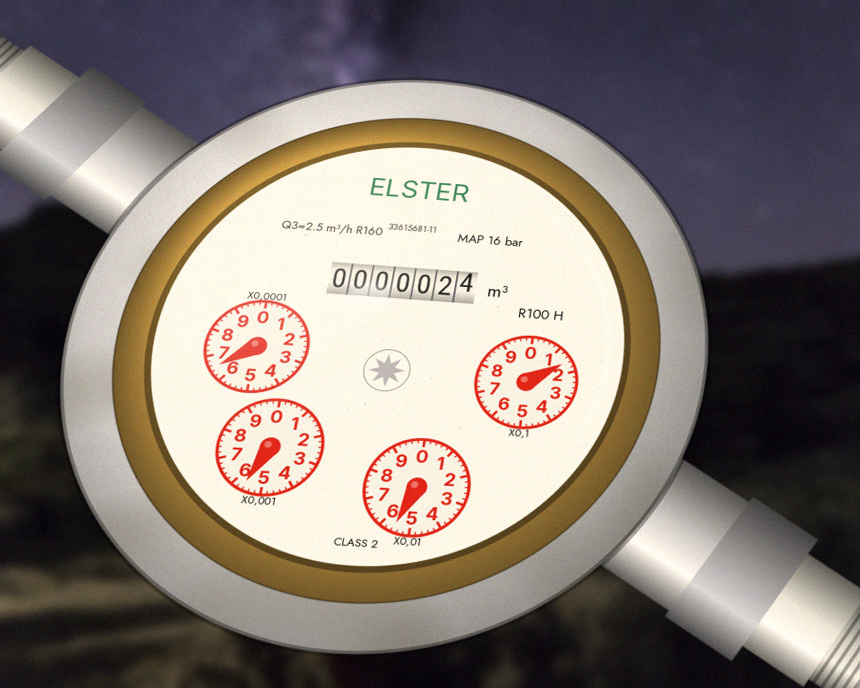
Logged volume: 24.1556 m³
